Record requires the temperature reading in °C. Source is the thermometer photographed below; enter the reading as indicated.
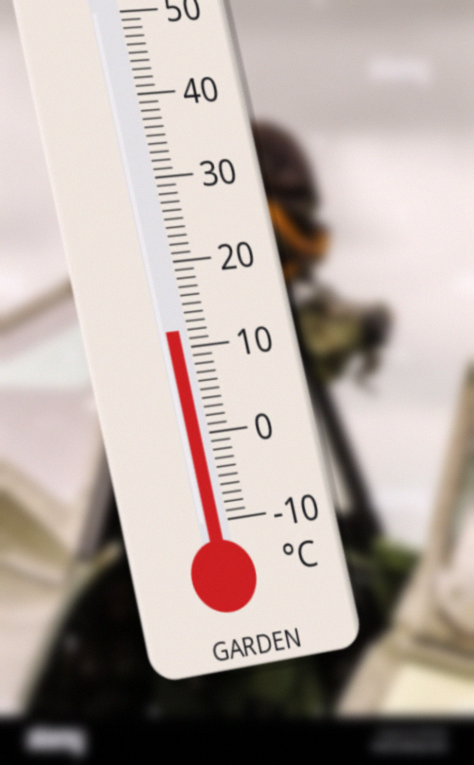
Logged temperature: 12 °C
